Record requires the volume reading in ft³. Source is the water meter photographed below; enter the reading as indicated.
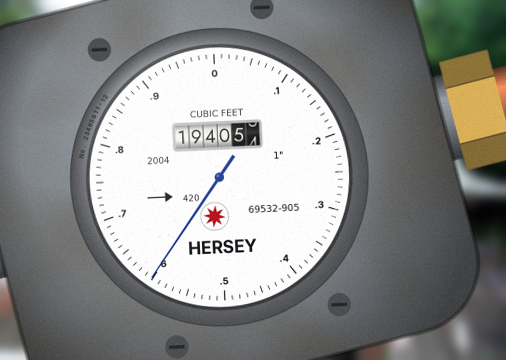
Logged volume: 194053.60 ft³
